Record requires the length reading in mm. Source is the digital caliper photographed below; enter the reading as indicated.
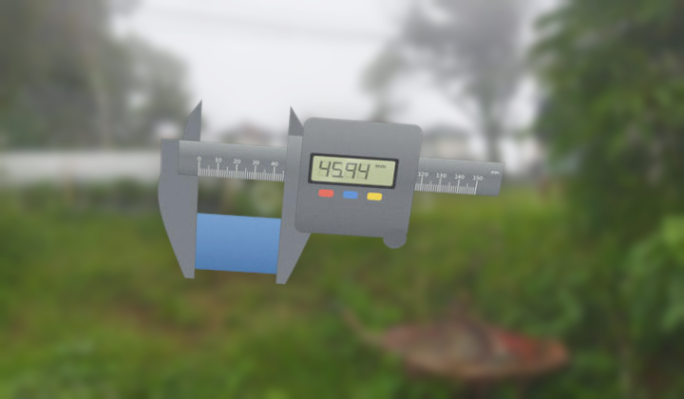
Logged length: 45.94 mm
